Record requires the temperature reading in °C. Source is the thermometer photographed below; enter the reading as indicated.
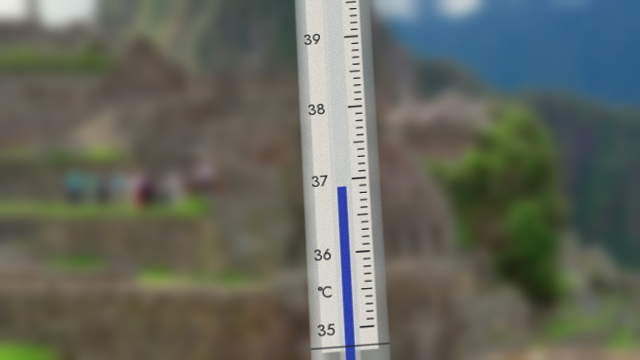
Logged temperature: 36.9 °C
